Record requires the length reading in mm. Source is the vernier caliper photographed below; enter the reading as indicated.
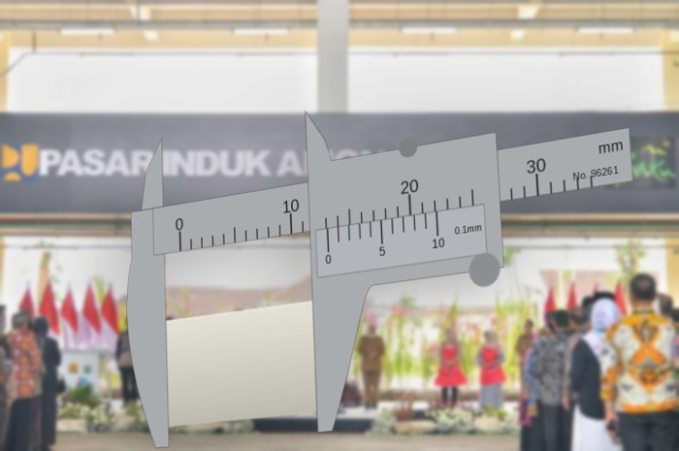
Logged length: 13.1 mm
